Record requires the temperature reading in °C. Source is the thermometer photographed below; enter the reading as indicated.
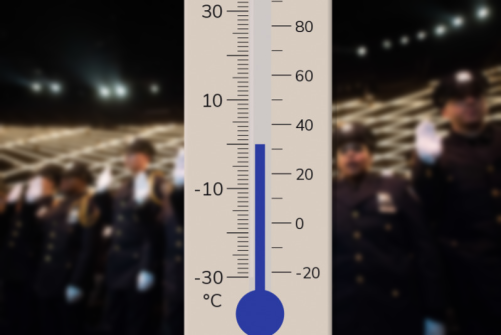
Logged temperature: 0 °C
